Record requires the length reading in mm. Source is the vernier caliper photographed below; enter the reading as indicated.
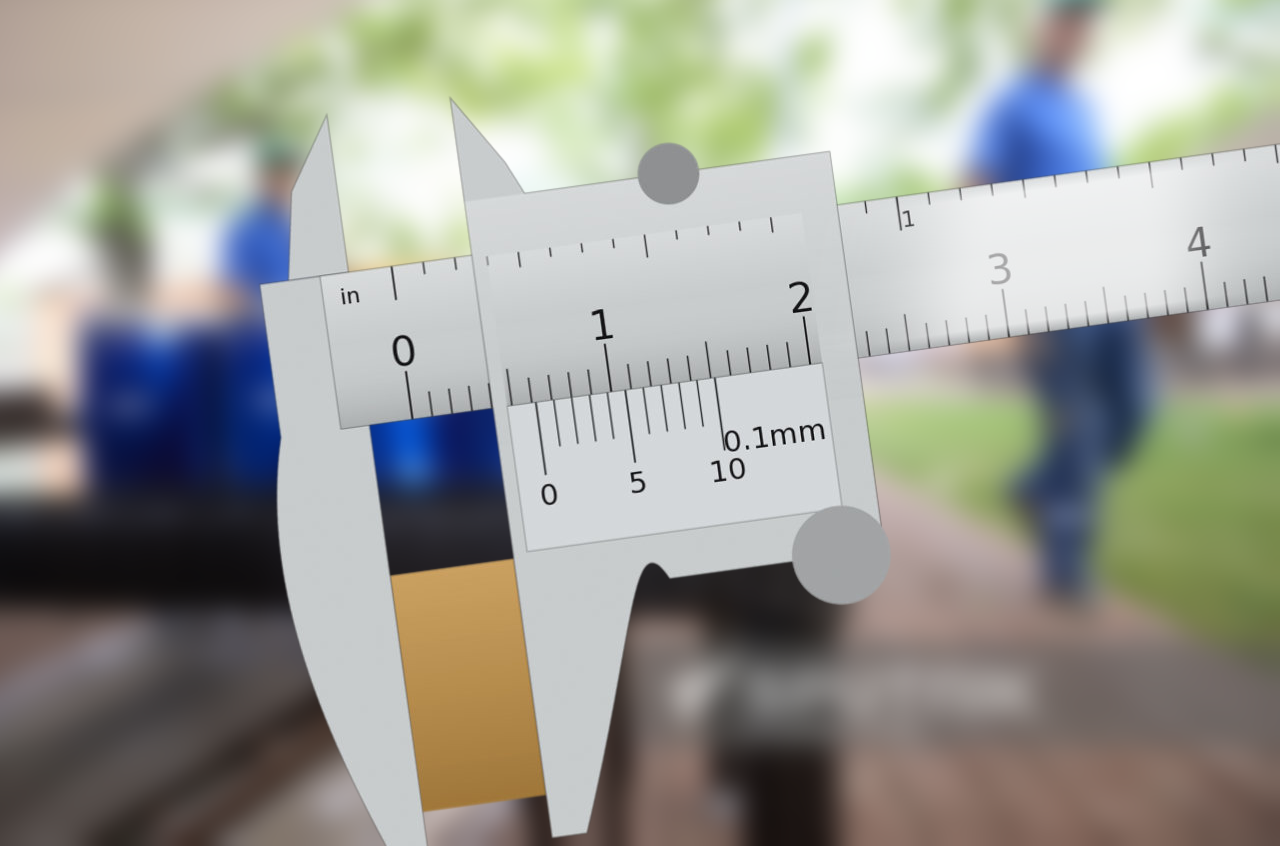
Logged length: 6.2 mm
